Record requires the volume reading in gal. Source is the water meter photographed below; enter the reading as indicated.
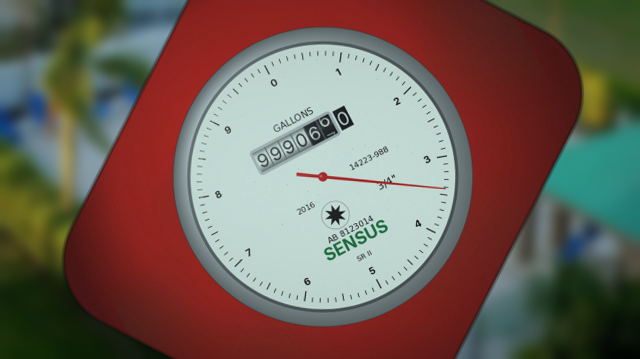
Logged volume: 9990663.4 gal
